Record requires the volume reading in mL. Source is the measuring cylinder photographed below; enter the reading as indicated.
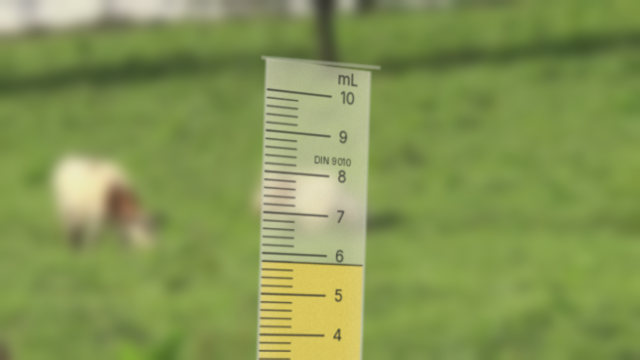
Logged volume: 5.8 mL
